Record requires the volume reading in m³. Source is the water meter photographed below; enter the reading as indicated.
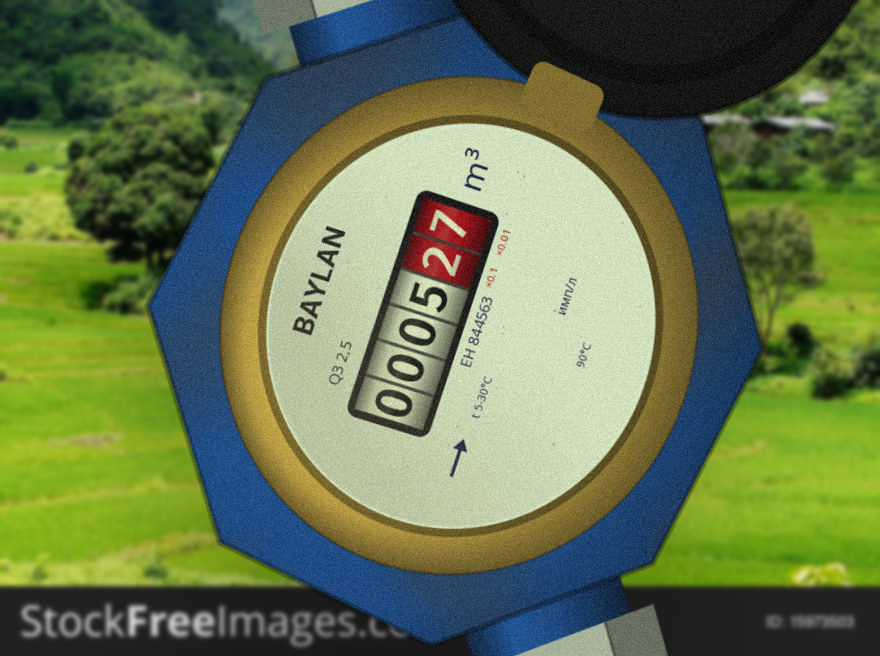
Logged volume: 5.27 m³
